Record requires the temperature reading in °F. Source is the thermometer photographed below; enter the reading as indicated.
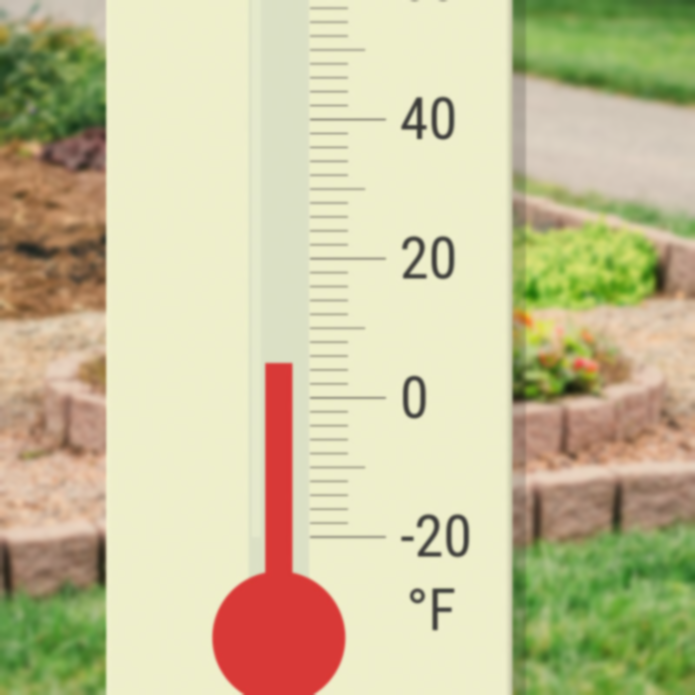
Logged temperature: 5 °F
